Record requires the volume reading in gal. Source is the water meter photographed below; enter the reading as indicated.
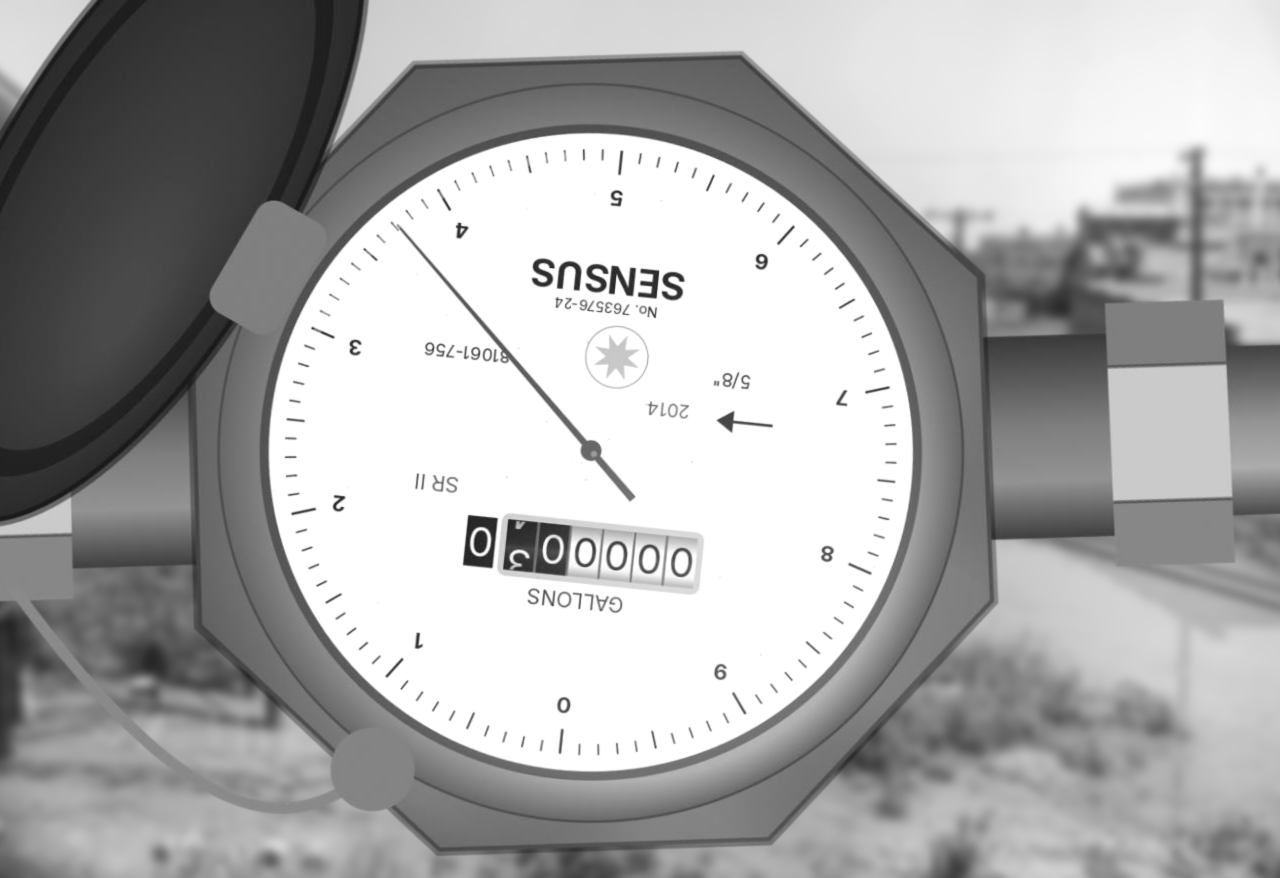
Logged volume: 33.7 gal
